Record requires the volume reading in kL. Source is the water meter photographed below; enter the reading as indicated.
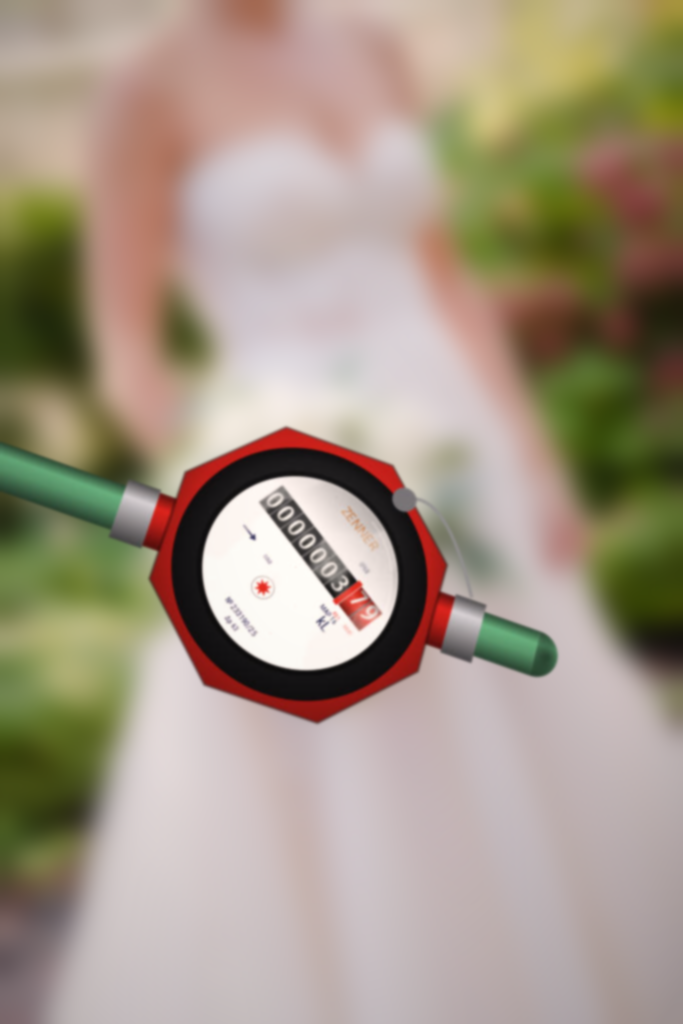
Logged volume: 3.79 kL
